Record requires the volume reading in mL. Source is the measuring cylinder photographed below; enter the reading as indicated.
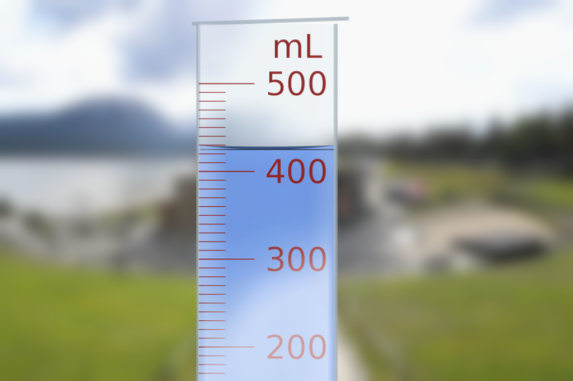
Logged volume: 425 mL
